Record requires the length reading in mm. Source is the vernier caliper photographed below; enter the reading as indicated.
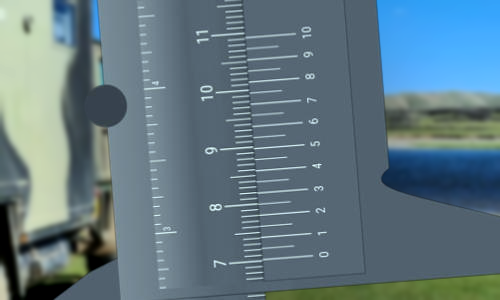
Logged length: 70.2 mm
